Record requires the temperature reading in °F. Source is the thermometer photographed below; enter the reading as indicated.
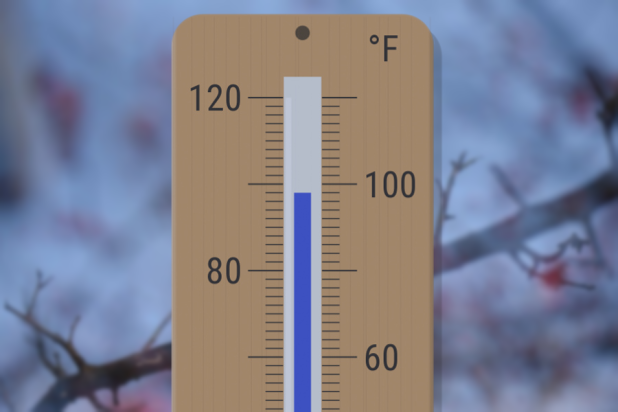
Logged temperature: 98 °F
